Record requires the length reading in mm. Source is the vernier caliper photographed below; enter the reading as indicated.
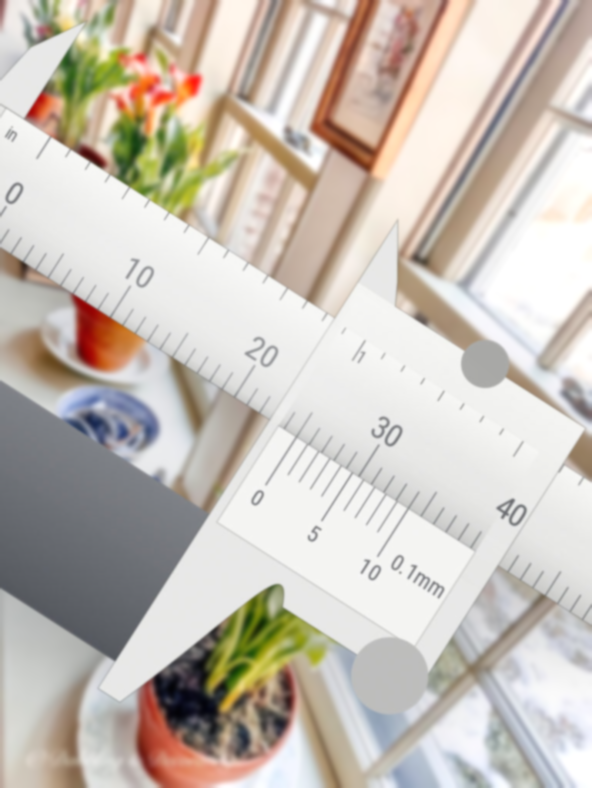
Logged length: 25.0 mm
